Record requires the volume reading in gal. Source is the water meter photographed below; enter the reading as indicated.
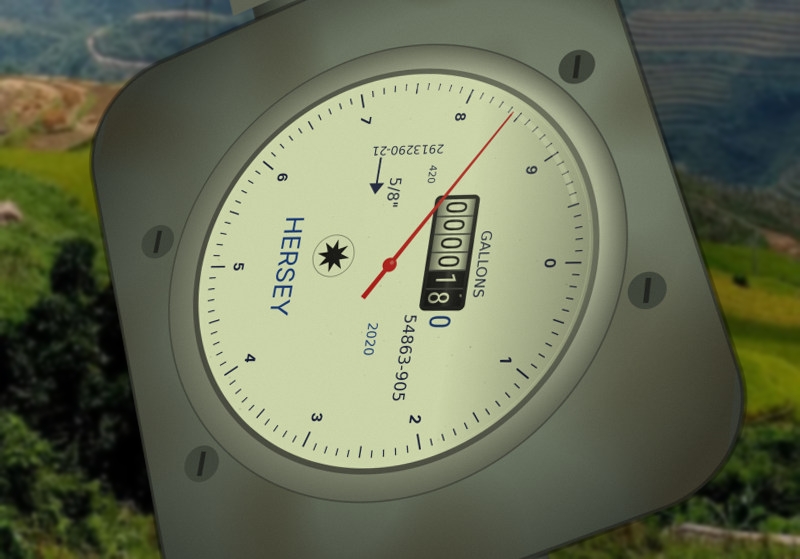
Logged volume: 178.4 gal
